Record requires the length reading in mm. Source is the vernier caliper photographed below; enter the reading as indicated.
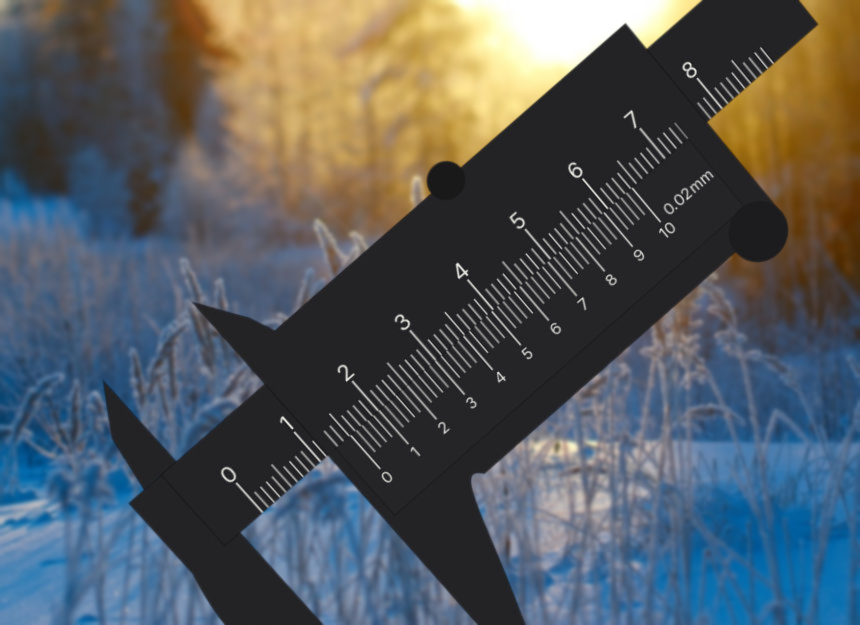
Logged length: 15.2 mm
